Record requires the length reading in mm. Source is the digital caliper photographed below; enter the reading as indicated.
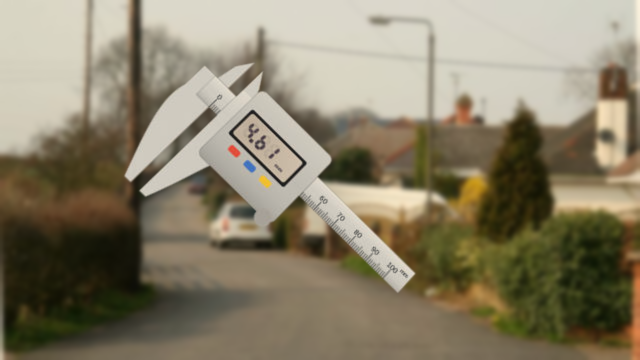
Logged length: 4.61 mm
